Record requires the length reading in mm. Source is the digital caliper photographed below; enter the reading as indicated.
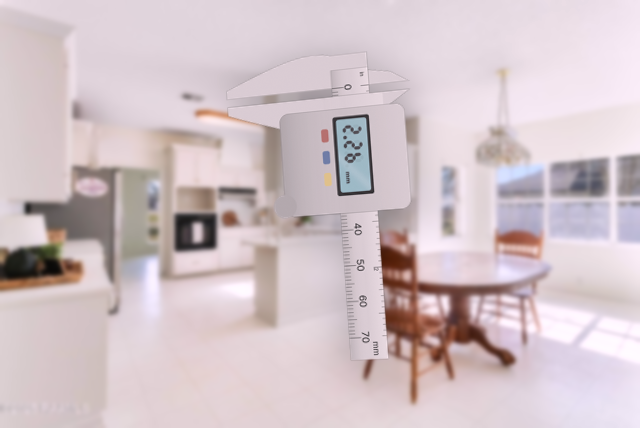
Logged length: 2.26 mm
